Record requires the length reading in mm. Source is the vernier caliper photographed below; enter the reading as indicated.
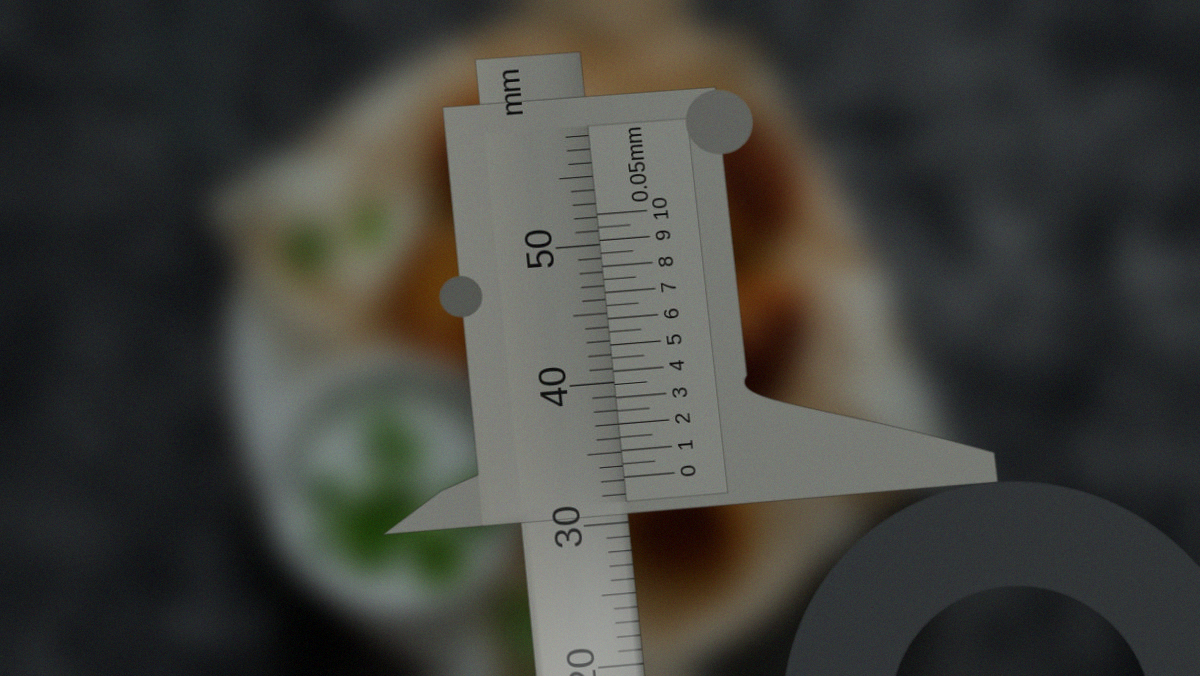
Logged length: 33.2 mm
